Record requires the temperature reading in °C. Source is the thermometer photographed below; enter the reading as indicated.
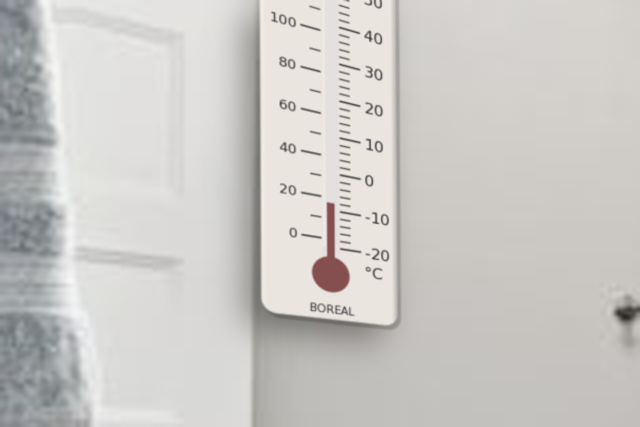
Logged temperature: -8 °C
